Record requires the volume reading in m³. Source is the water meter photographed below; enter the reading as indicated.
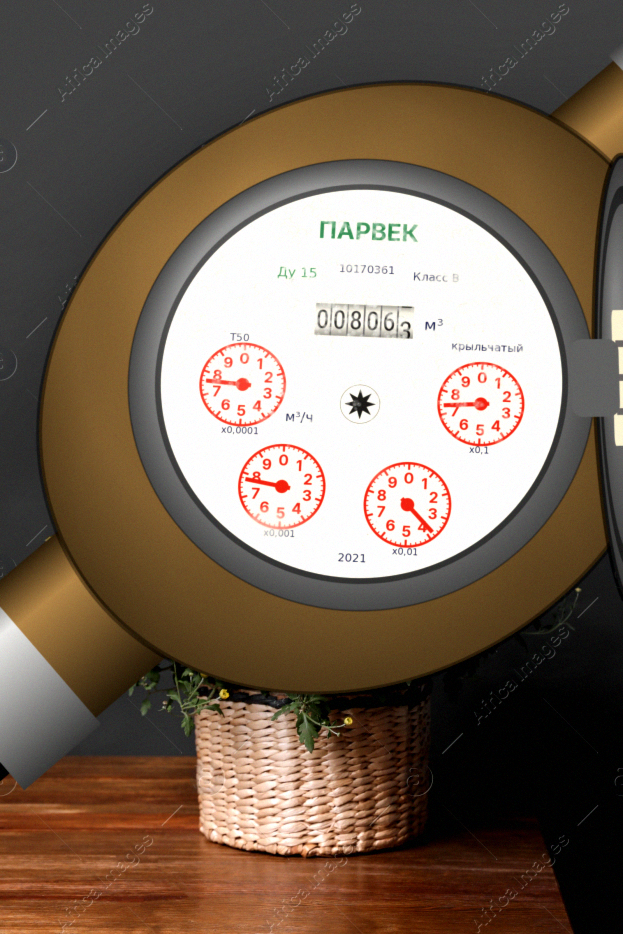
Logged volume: 8062.7377 m³
